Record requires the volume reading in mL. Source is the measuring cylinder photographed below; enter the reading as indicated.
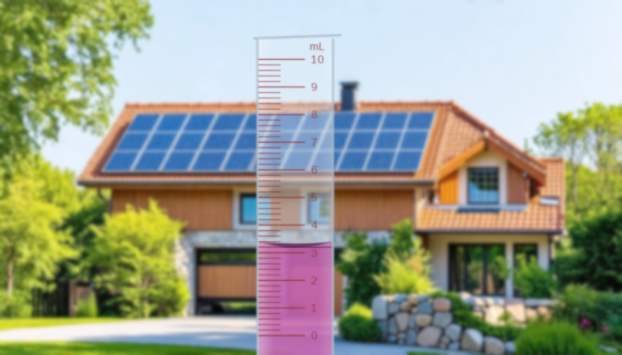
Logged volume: 3.2 mL
